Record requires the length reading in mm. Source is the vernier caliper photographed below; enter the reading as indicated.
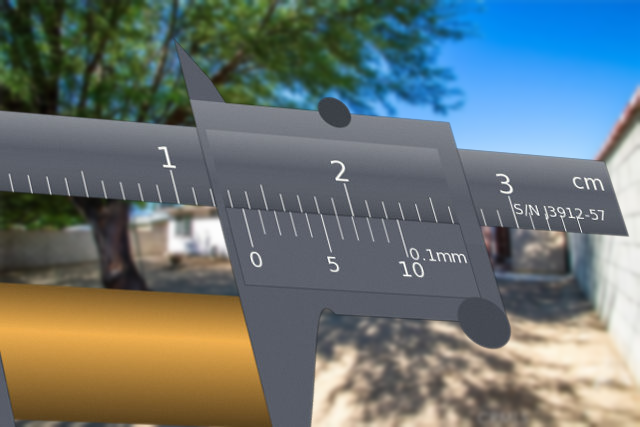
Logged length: 13.6 mm
